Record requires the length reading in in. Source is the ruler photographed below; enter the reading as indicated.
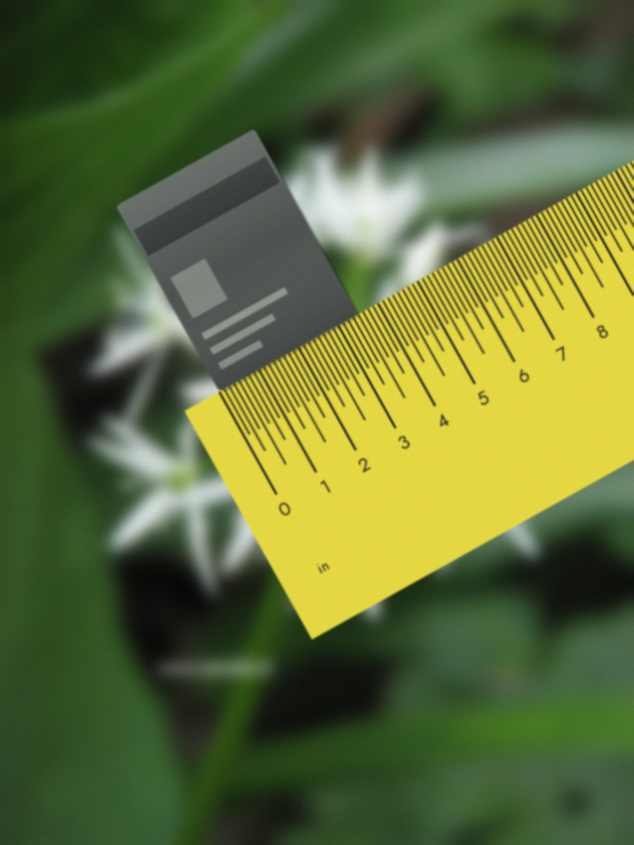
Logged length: 3.5 in
